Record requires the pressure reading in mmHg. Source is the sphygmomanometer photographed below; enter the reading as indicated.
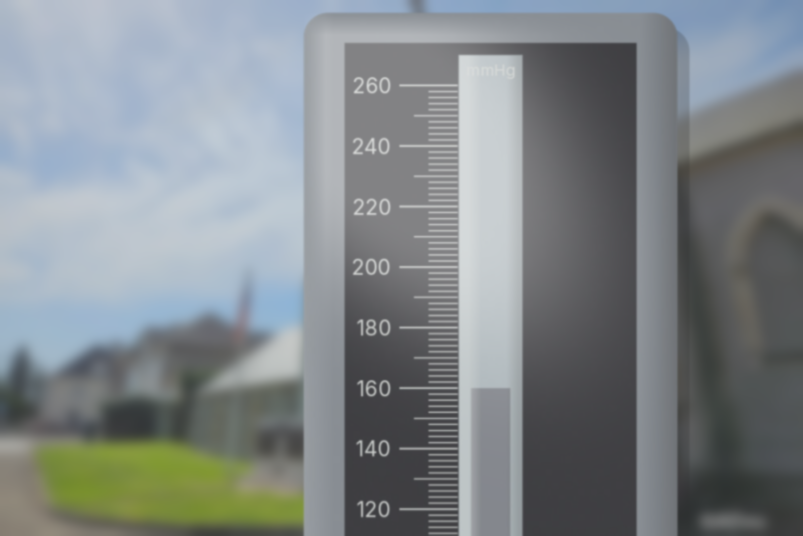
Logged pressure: 160 mmHg
